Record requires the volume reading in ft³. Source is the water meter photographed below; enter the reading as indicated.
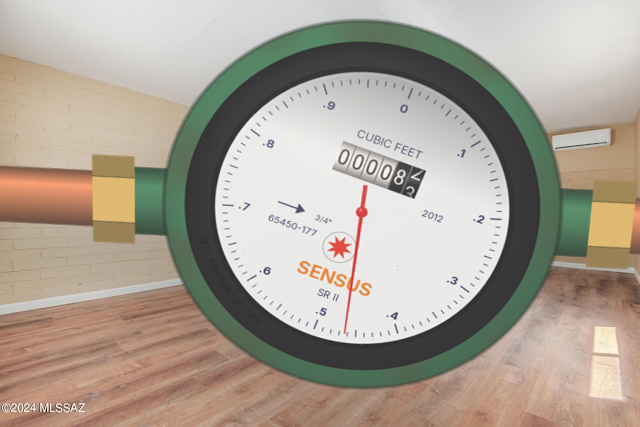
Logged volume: 82.46 ft³
